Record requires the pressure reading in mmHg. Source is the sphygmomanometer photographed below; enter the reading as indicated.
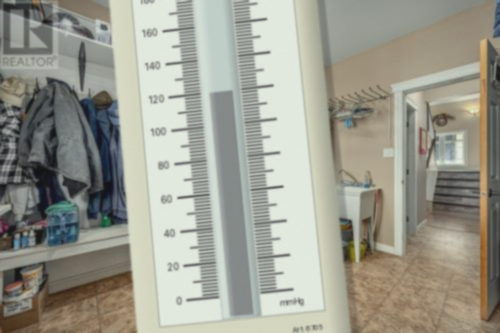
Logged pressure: 120 mmHg
